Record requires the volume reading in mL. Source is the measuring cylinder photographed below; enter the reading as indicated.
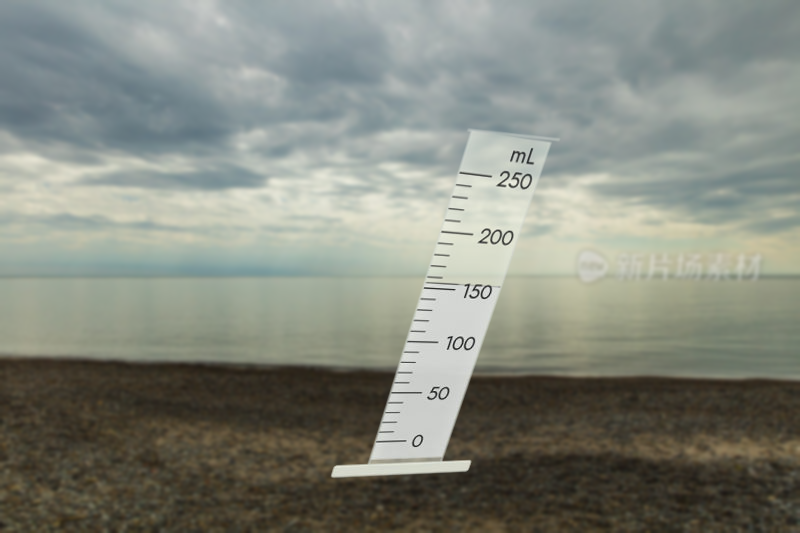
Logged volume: 155 mL
